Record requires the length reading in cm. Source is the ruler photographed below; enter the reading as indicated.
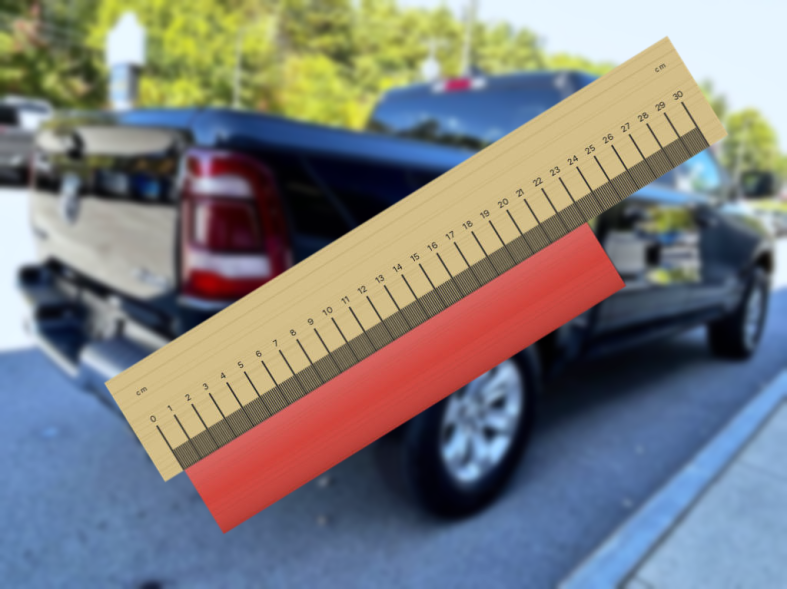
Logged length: 23 cm
